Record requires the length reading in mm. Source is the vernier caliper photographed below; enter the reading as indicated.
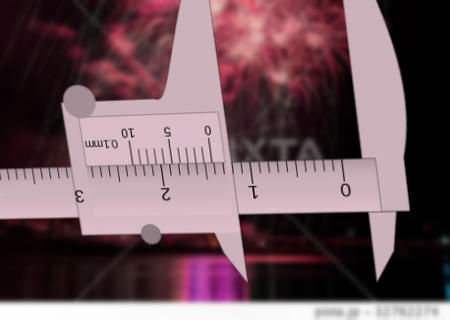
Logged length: 14.2 mm
